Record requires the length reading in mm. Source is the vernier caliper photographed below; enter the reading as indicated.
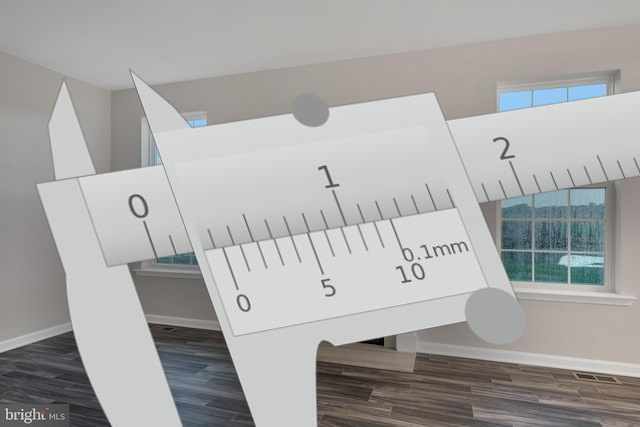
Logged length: 3.4 mm
